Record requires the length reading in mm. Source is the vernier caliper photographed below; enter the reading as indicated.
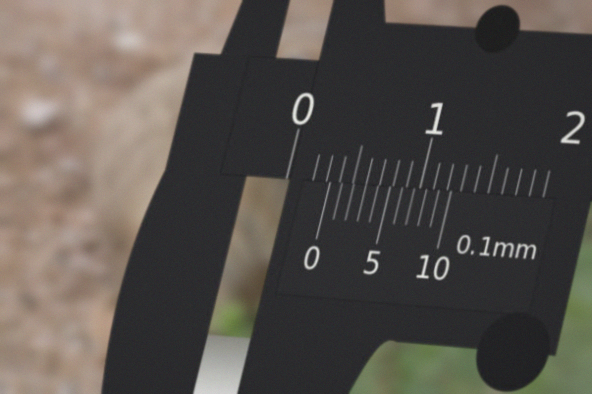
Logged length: 3.3 mm
